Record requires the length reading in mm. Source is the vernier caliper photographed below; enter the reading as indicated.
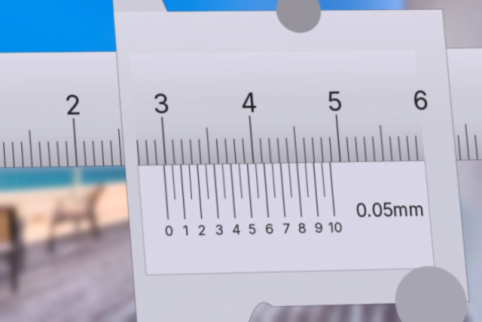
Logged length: 29.8 mm
